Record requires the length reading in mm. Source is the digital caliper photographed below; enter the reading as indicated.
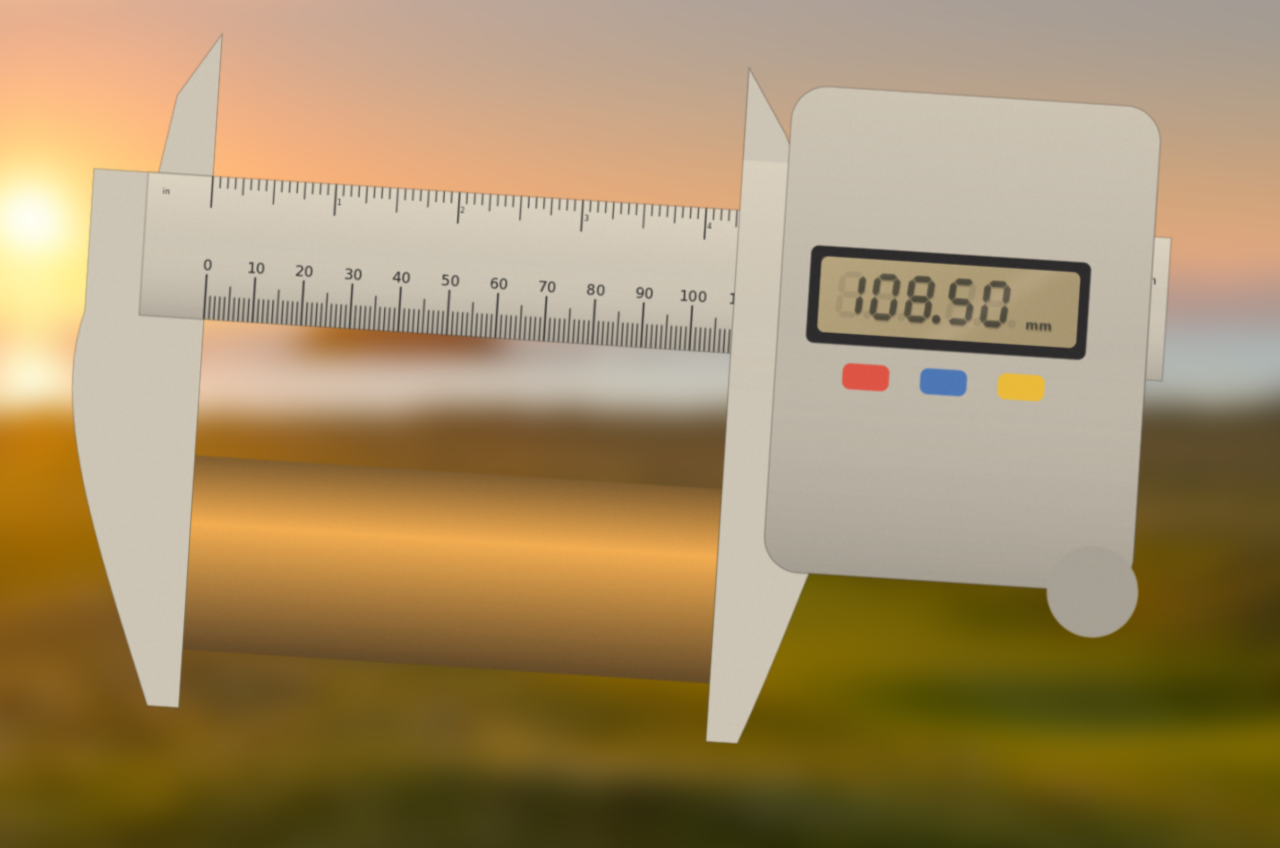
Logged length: 108.50 mm
